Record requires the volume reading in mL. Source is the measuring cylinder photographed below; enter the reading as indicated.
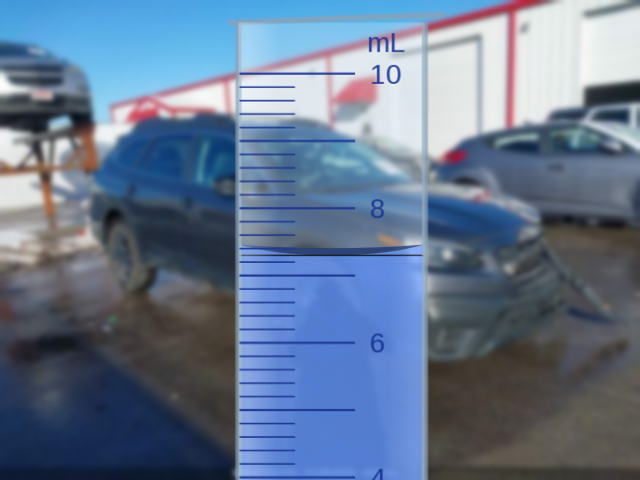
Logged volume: 7.3 mL
